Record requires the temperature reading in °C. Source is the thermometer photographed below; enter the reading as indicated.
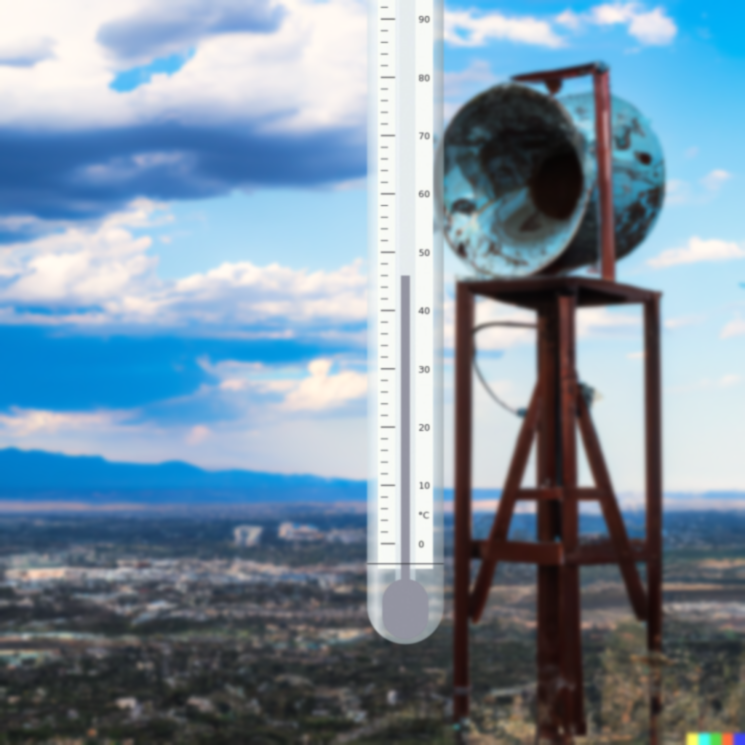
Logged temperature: 46 °C
